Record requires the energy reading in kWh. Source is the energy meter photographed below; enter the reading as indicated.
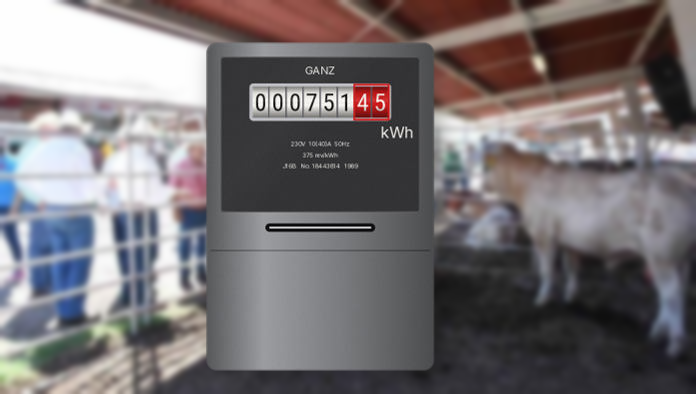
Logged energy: 751.45 kWh
